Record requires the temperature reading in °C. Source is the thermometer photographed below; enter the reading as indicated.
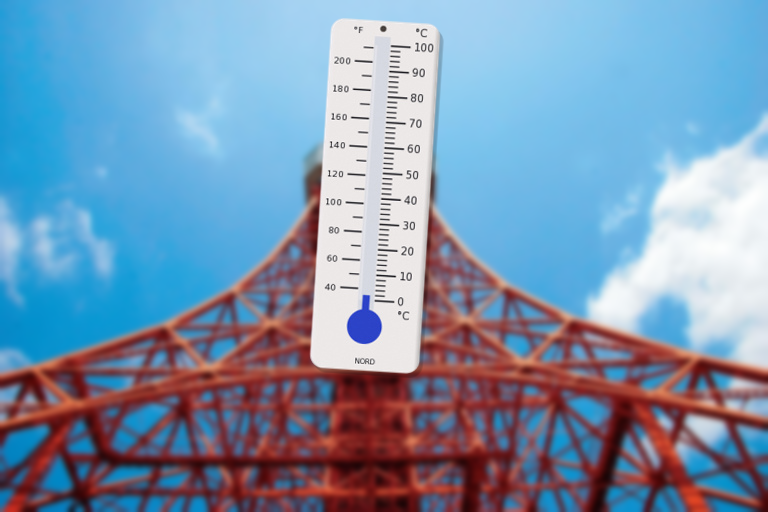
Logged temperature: 2 °C
